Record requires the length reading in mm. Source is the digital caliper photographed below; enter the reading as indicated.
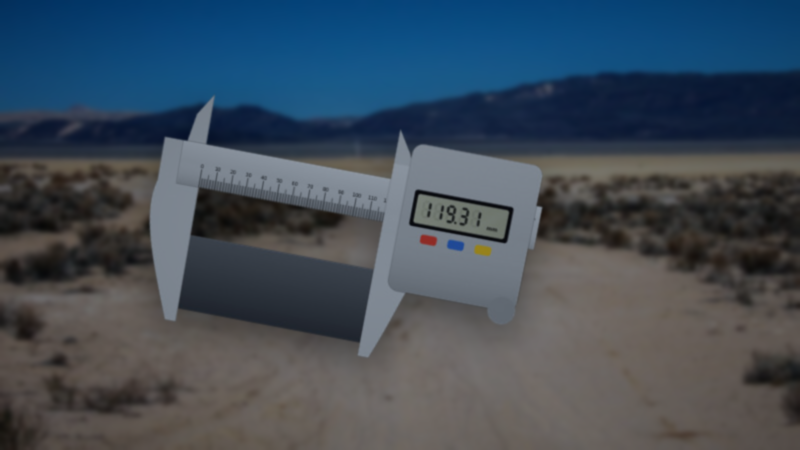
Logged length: 119.31 mm
